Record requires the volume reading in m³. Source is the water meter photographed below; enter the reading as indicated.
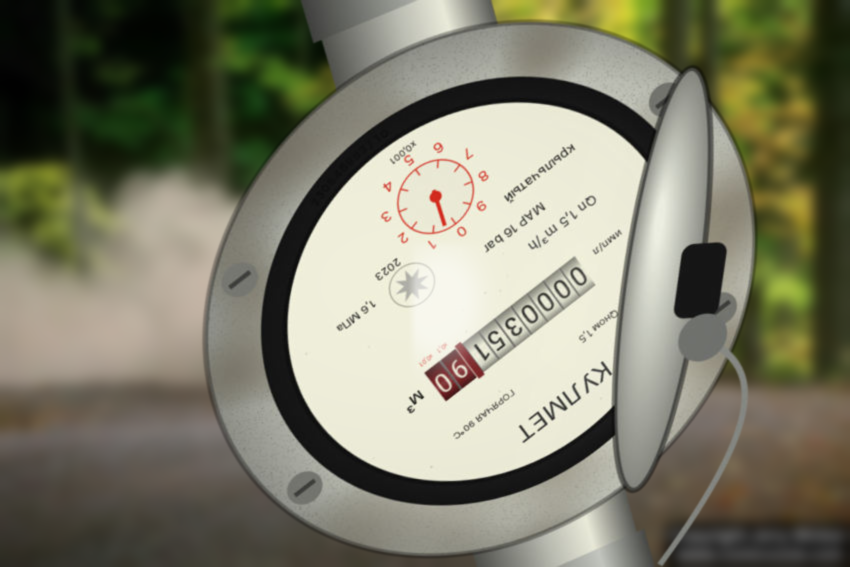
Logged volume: 351.900 m³
